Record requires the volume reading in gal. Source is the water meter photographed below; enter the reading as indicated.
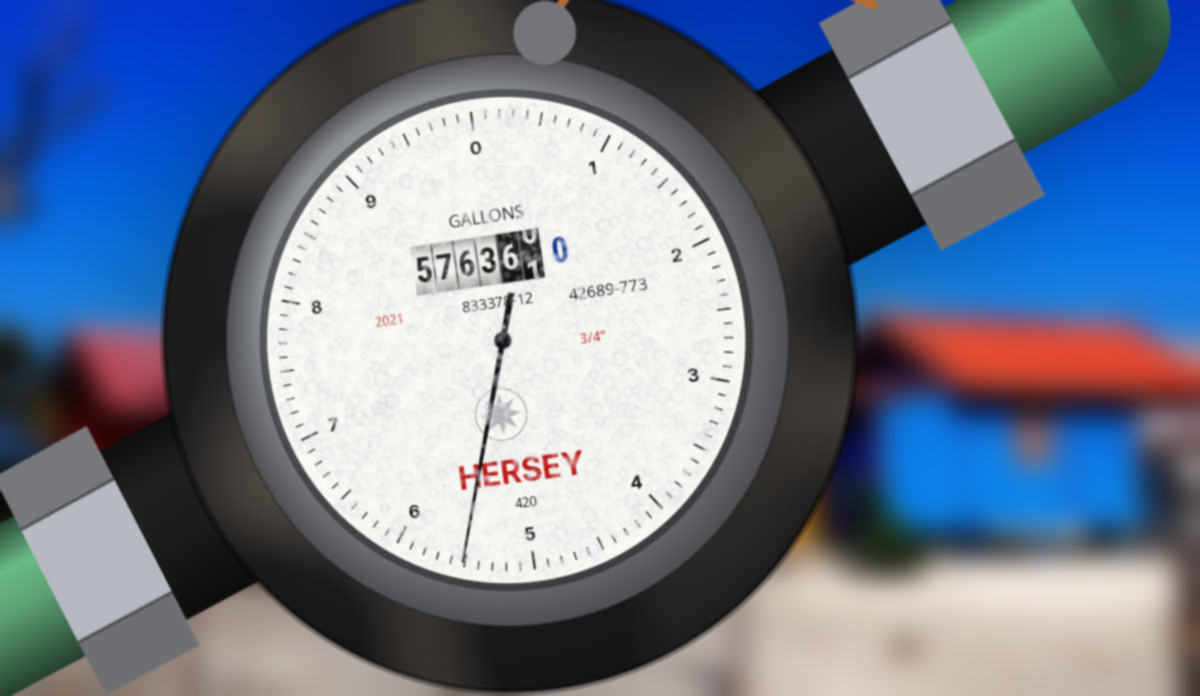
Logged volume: 5763605.5 gal
